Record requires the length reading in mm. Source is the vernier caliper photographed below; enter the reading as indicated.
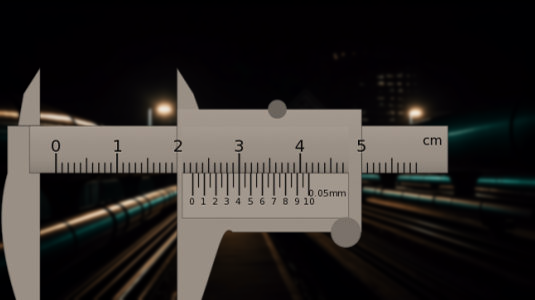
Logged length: 22.4 mm
